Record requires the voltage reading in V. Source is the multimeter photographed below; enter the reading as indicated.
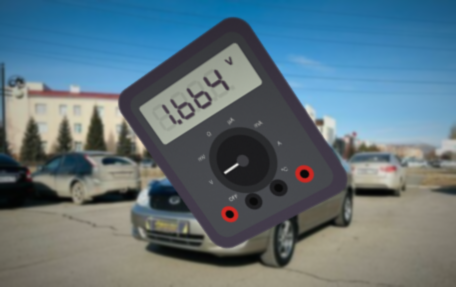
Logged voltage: 1.664 V
